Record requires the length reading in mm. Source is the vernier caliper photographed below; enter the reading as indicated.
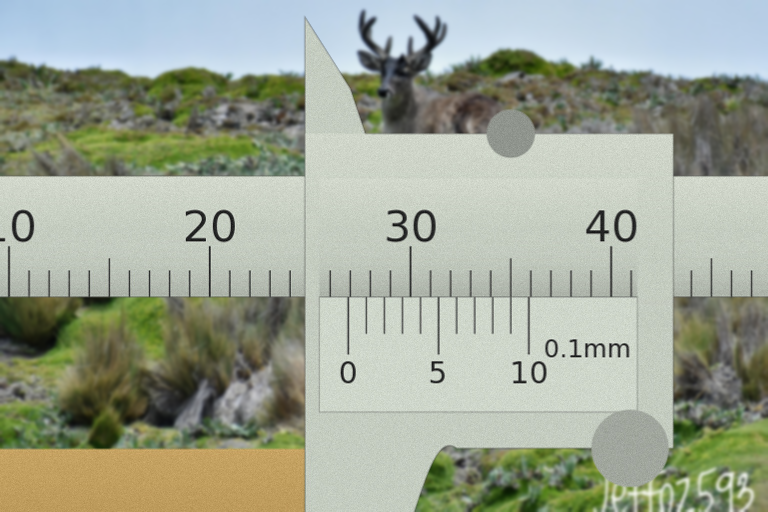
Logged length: 26.9 mm
